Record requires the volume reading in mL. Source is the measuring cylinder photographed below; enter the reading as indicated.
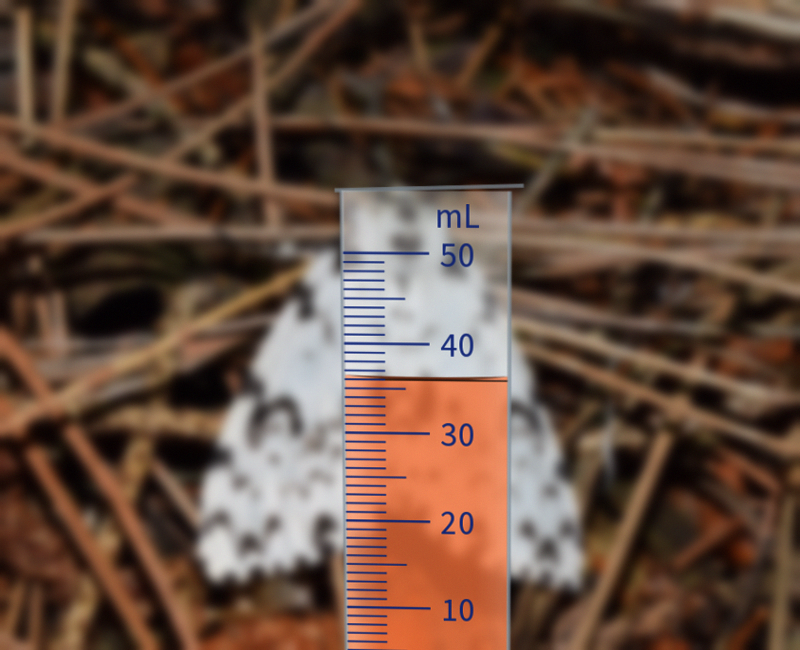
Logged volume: 36 mL
